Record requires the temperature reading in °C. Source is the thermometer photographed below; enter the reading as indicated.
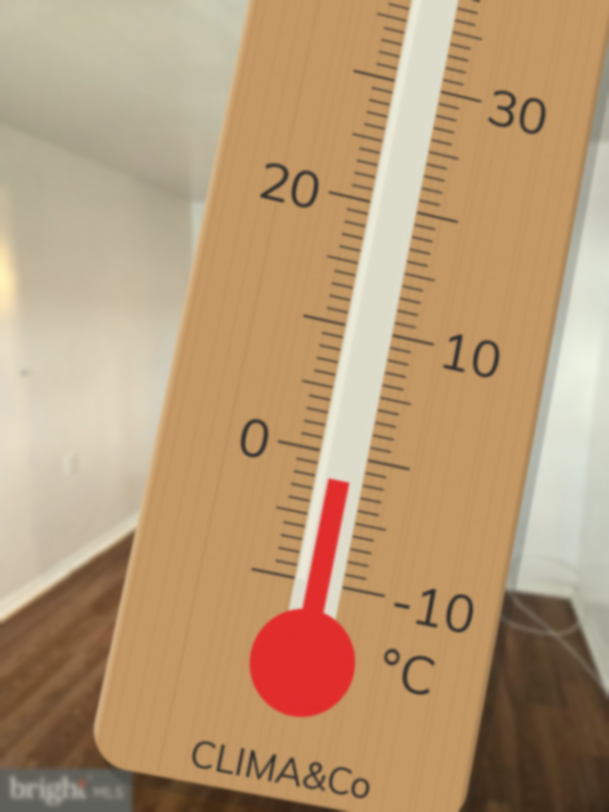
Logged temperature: -2 °C
